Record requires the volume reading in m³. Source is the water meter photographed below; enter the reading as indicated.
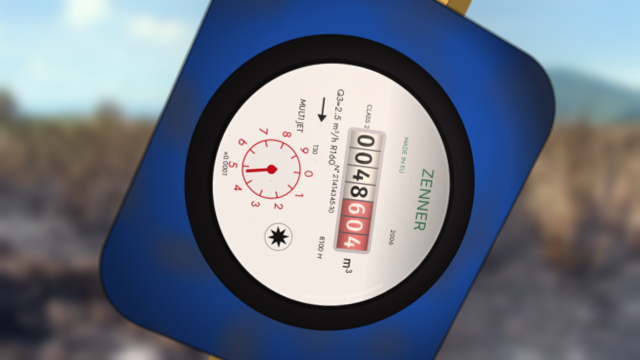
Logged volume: 48.6044 m³
